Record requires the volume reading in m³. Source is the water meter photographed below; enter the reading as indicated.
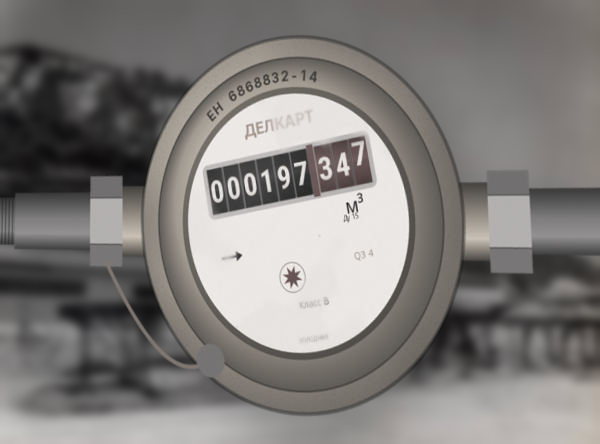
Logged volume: 197.347 m³
